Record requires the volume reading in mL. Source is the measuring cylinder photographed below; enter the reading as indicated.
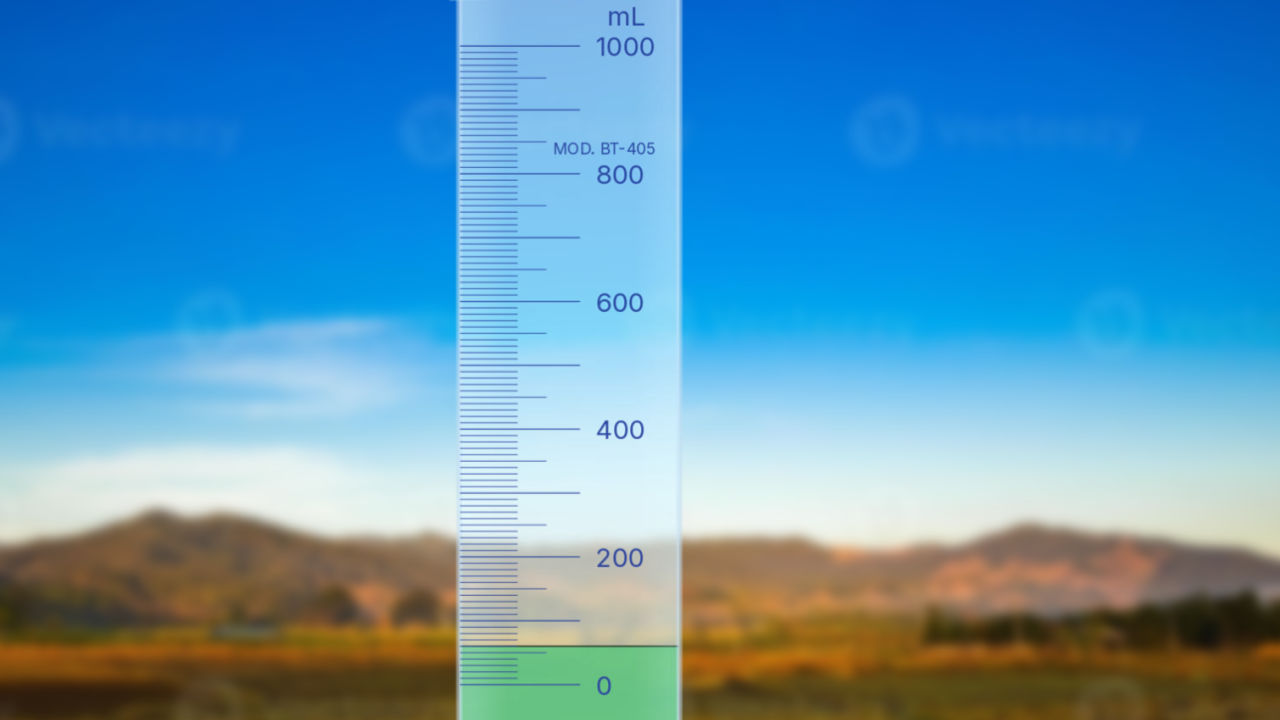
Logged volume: 60 mL
